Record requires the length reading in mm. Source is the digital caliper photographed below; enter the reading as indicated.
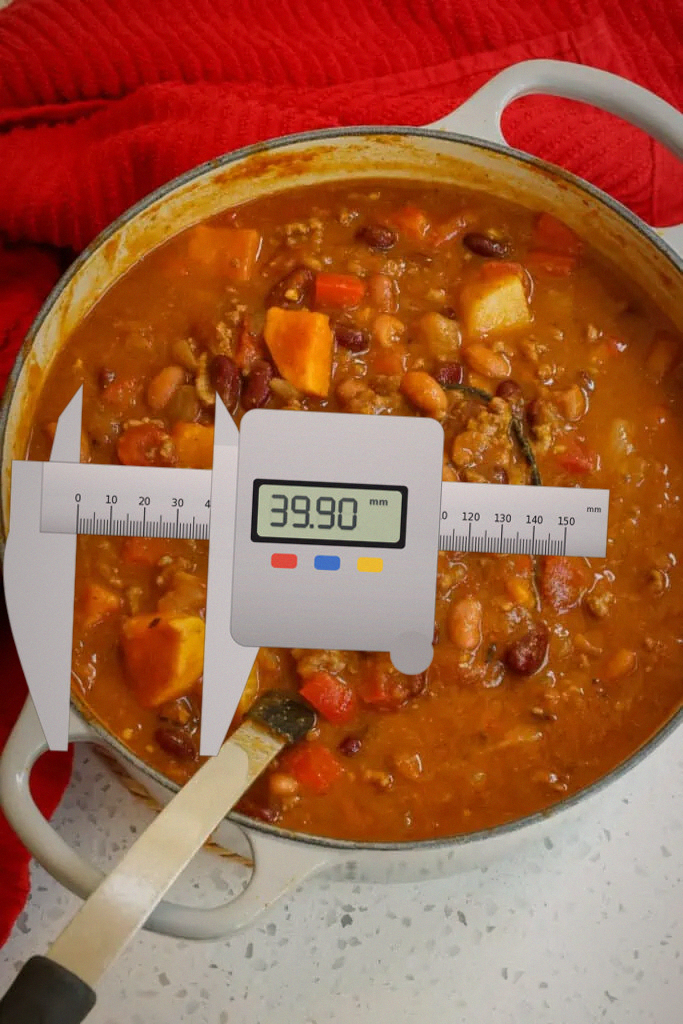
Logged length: 39.90 mm
